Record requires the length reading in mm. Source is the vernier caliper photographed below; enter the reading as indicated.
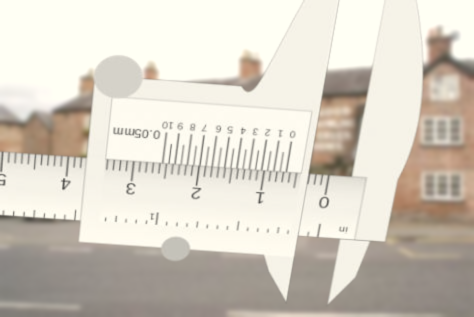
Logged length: 6.6 mm
